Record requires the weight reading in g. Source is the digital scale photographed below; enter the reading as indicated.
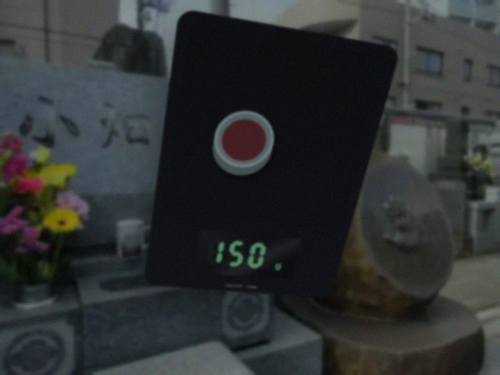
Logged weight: 150 g
